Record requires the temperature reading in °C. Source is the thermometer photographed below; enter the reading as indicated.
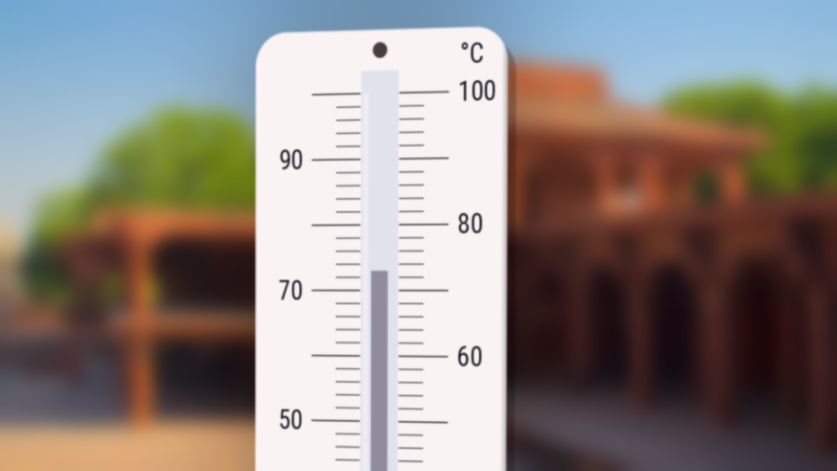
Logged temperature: 73 °C
